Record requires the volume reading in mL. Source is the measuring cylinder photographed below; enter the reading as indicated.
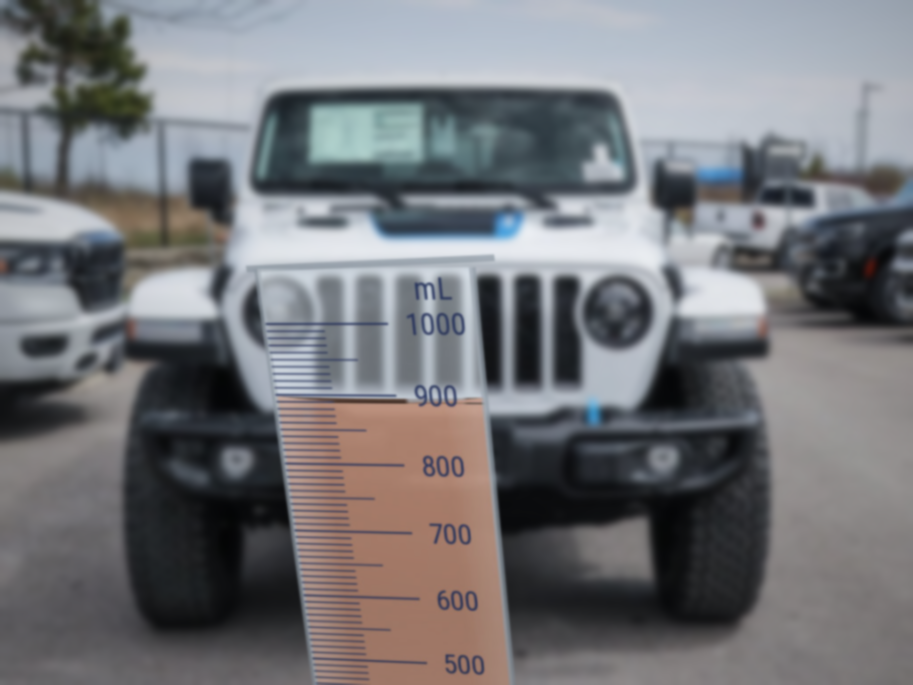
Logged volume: 890 mL
